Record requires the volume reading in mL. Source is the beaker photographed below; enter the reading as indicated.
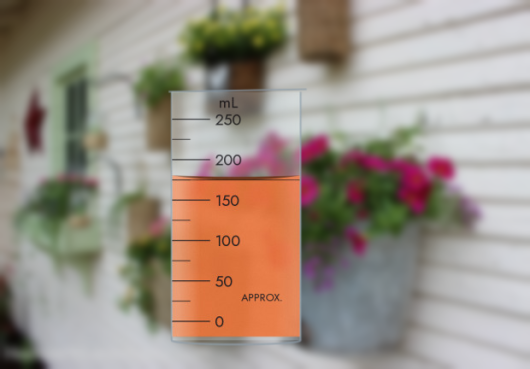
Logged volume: 175 mL
